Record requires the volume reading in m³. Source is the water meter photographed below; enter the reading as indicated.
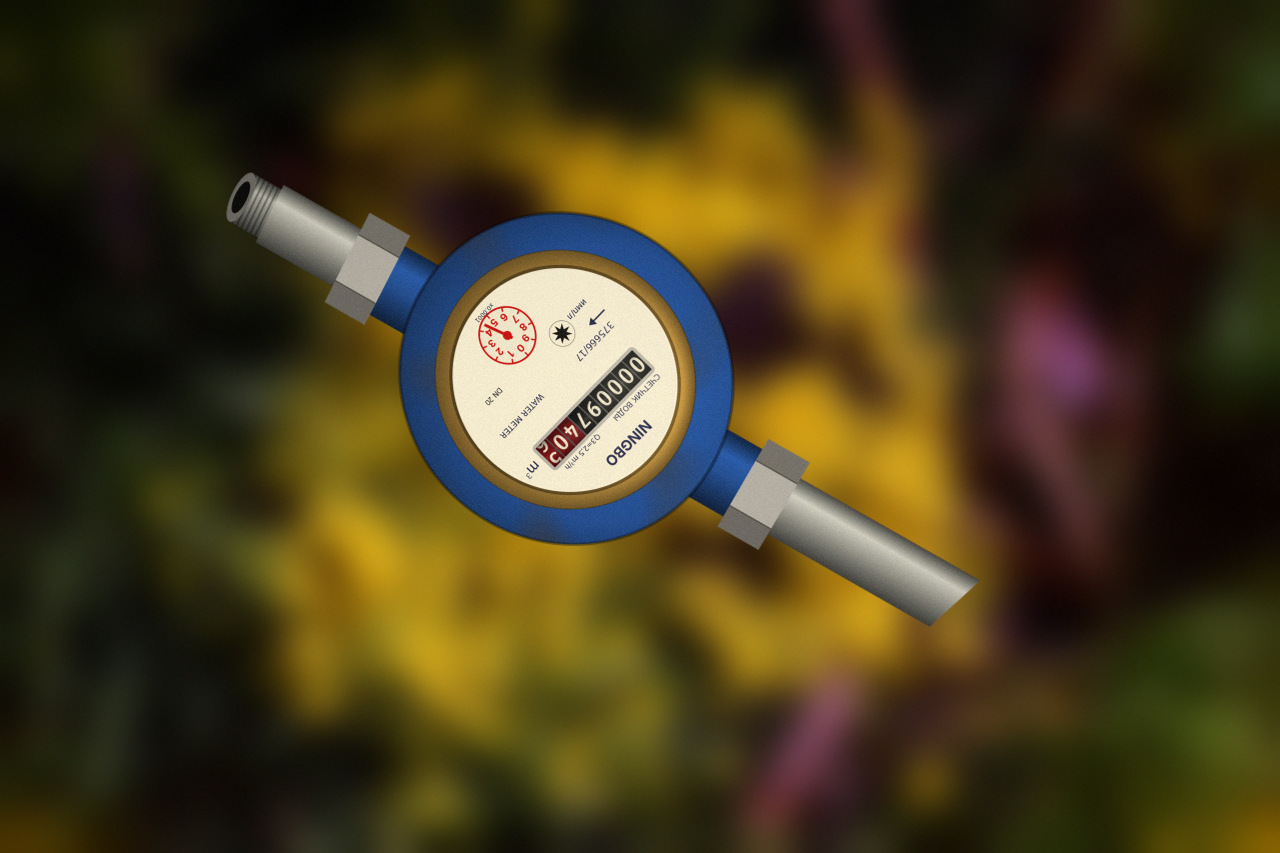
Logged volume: 97.4054 m³
